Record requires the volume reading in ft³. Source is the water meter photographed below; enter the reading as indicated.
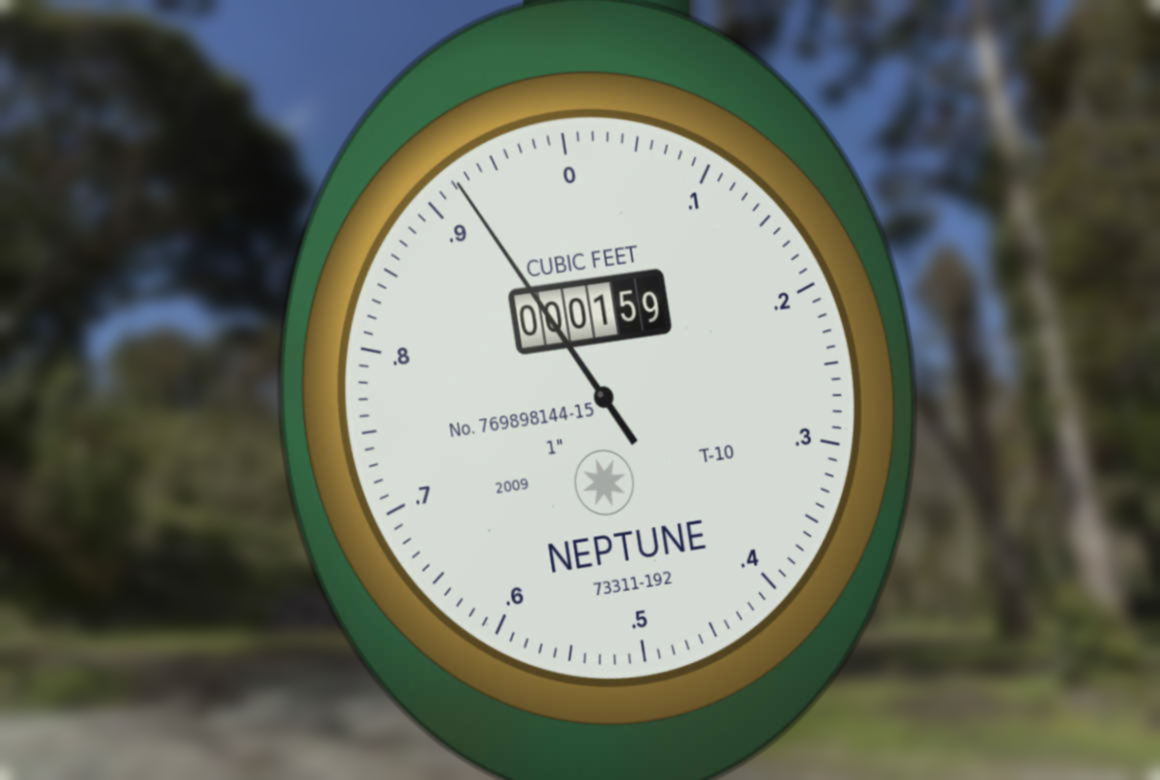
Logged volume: 158.92 ft³
